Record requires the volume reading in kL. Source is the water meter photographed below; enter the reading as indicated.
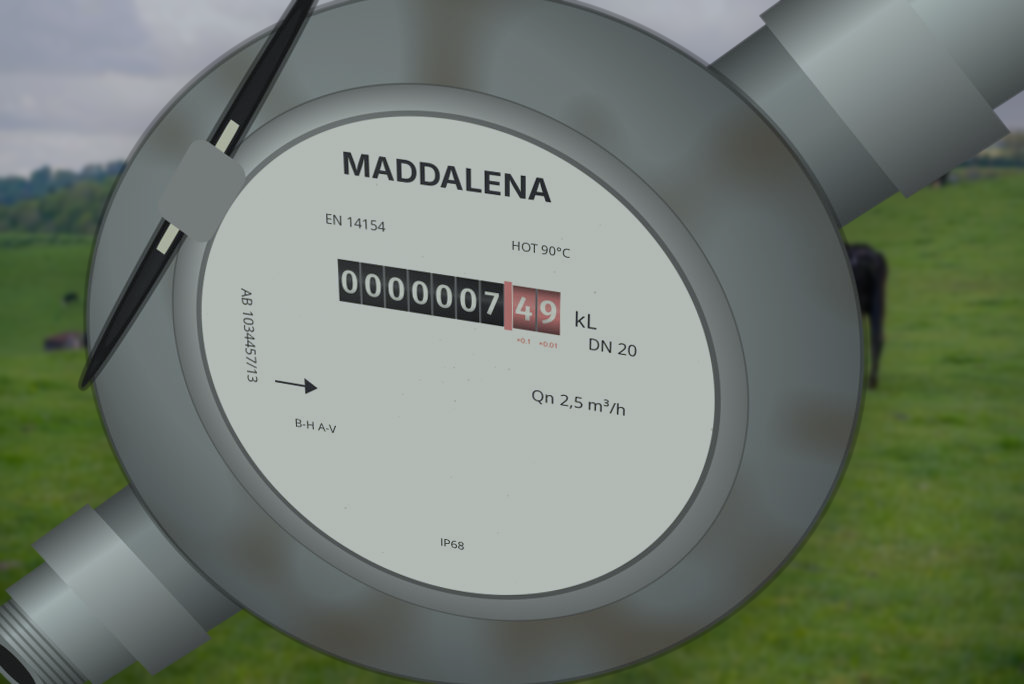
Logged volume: 7.49 kL
